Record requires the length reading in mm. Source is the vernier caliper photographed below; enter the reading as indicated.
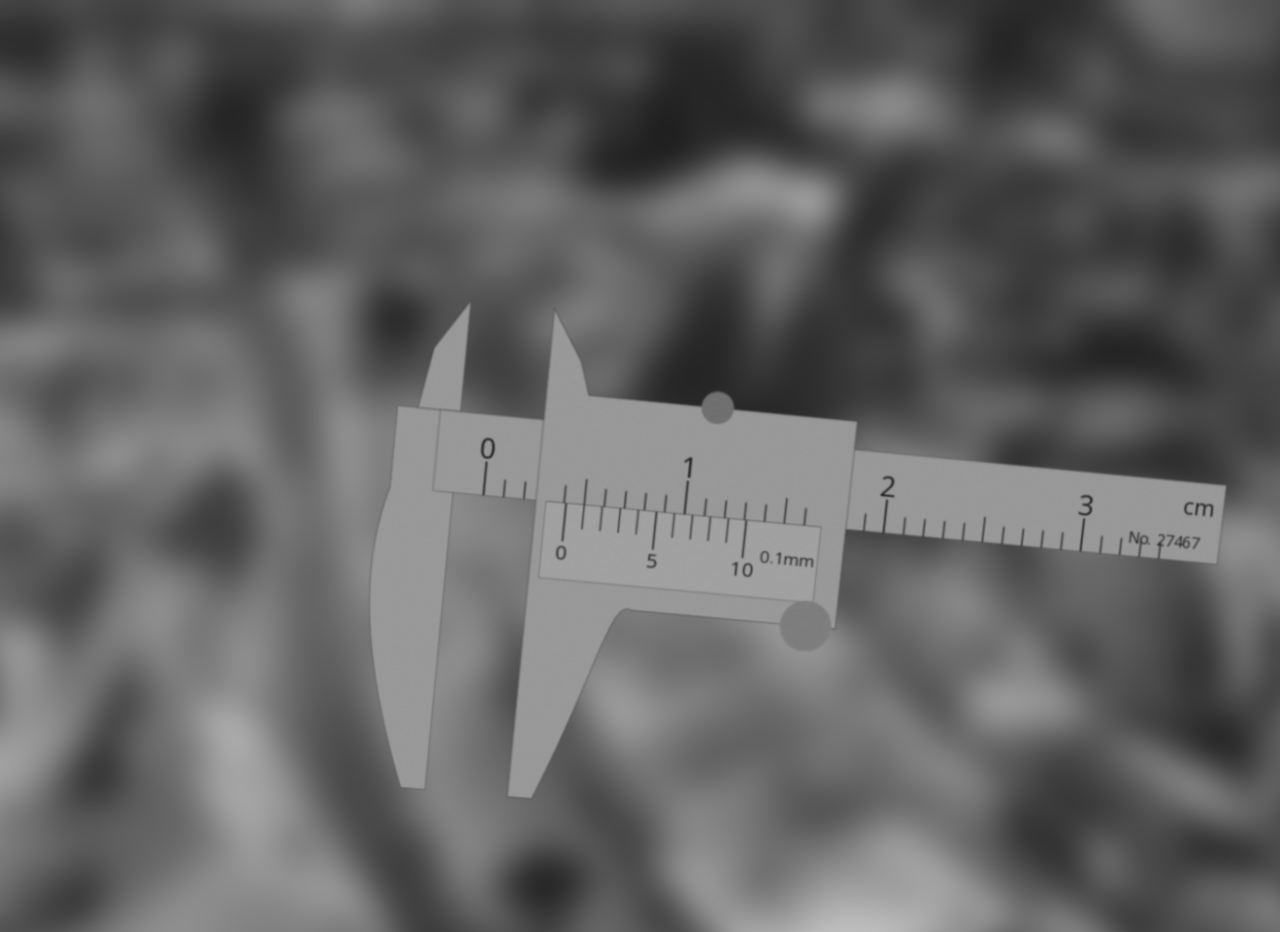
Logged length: 4.1 mm
